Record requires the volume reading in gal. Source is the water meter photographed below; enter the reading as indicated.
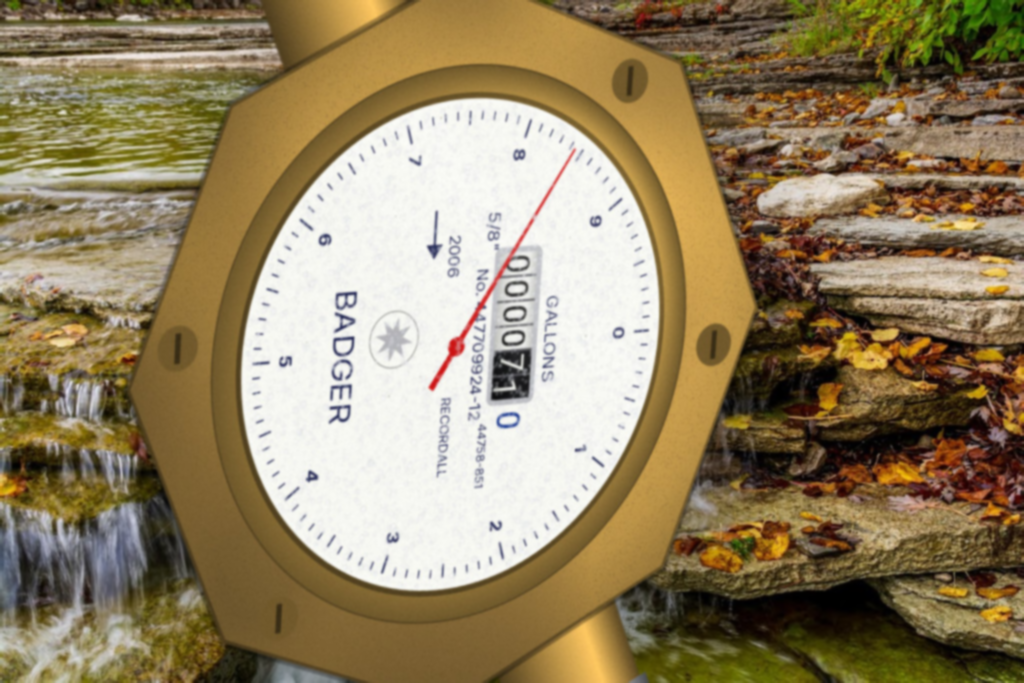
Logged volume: 708.4 gal
